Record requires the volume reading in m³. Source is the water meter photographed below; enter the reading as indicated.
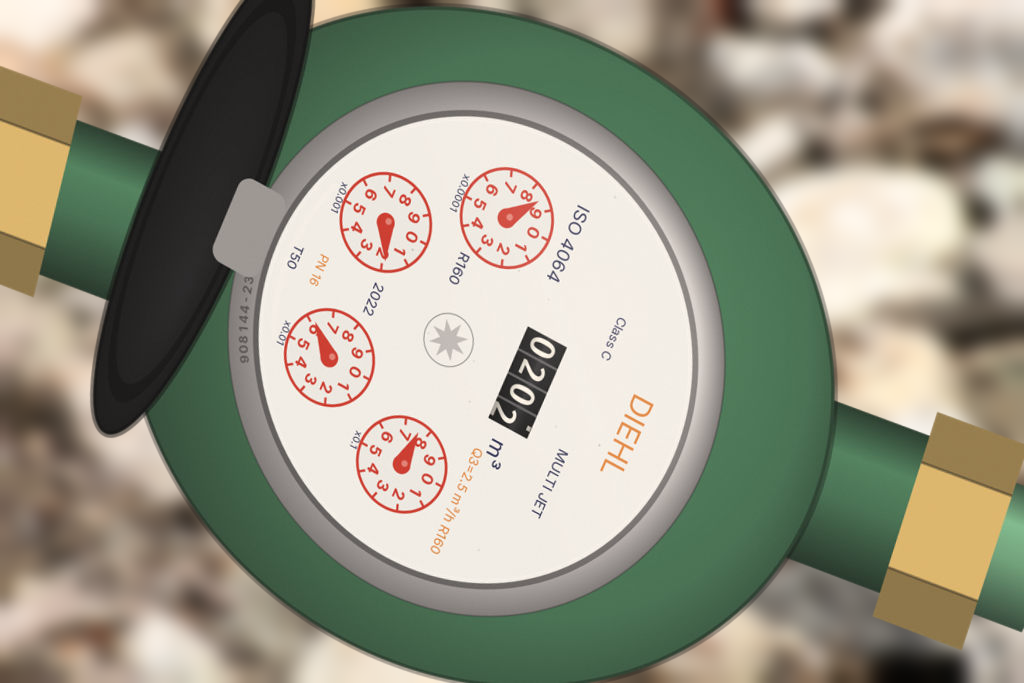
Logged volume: 201.7618 m³
